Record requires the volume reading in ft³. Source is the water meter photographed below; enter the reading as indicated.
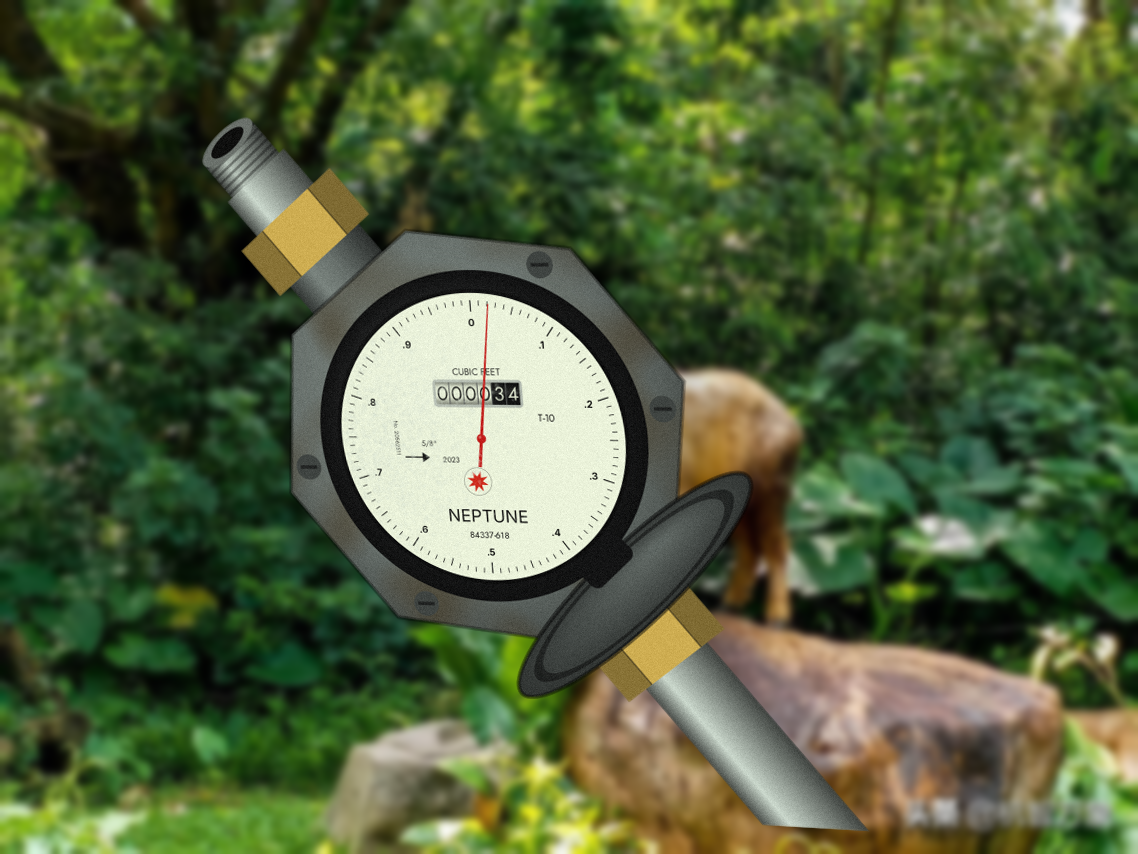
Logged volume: 34.02 ft³
